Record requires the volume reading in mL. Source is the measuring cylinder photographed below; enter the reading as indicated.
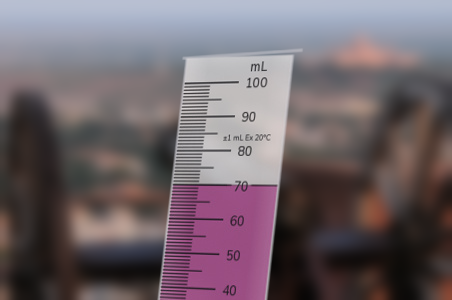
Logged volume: 70 mL
